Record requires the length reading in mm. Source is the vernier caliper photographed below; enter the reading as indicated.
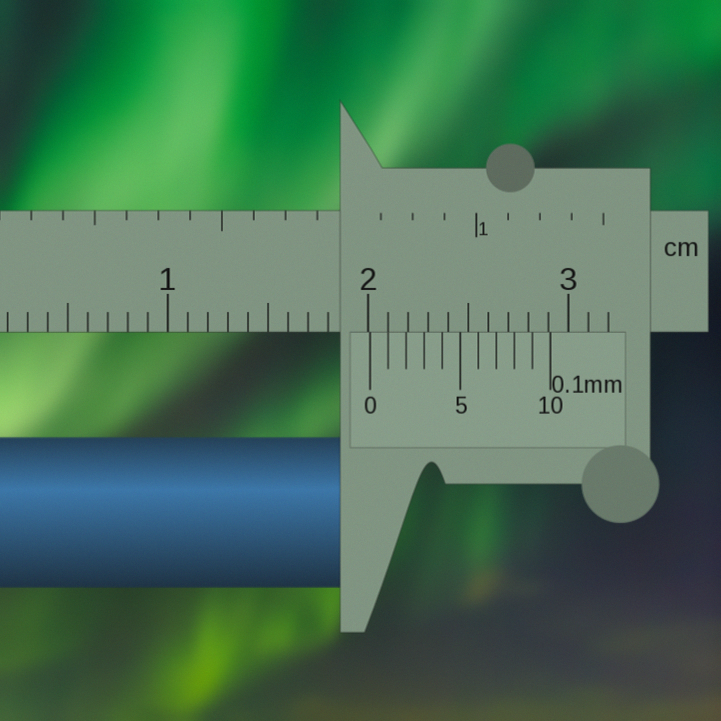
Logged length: 20.1 mm
